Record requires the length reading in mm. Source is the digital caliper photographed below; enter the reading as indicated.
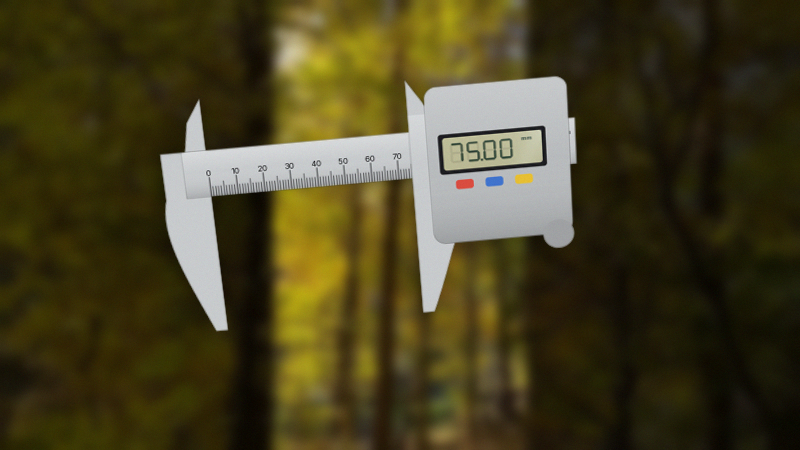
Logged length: 75.00 mm
